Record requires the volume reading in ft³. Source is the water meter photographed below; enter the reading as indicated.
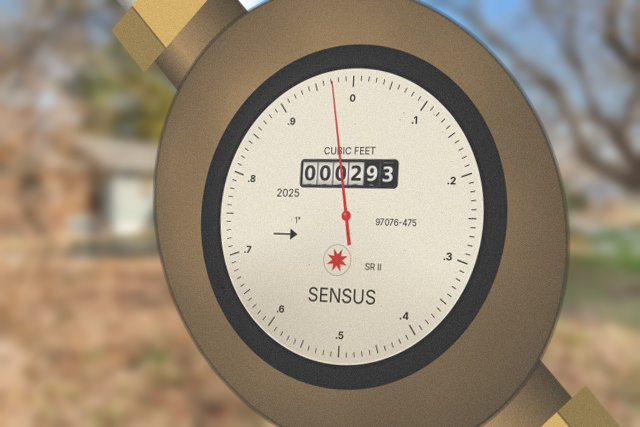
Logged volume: 292.97 ft³
